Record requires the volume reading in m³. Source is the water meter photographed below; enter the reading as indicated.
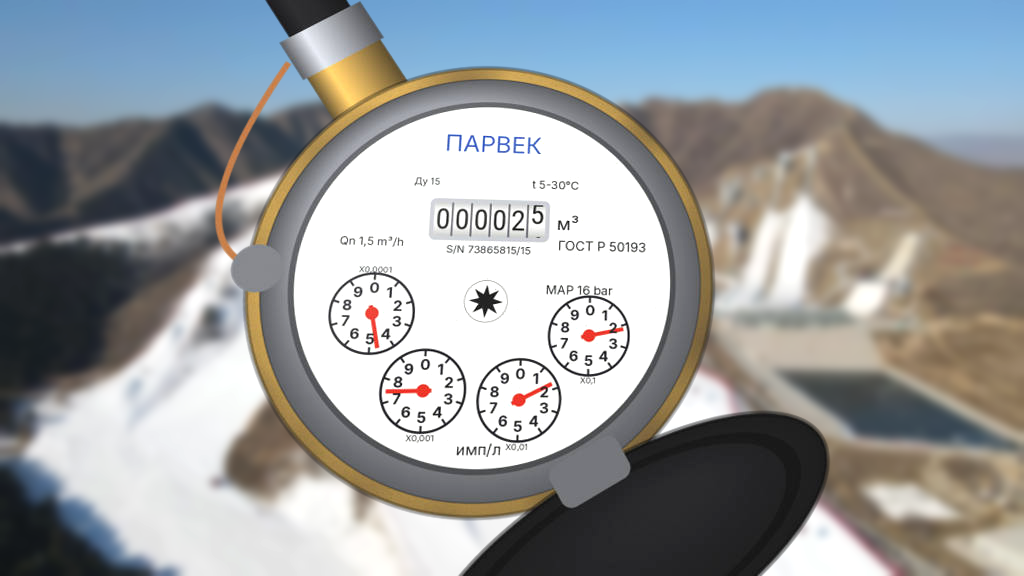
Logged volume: 25.2174 m³
